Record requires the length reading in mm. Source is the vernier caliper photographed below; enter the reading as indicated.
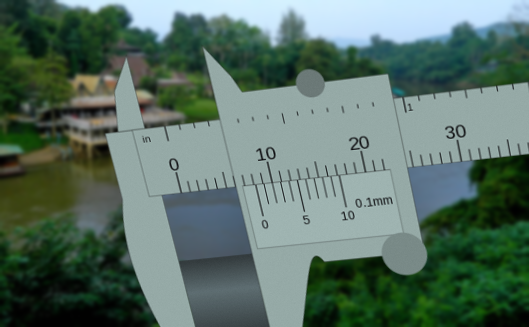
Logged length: 8.2 mm
